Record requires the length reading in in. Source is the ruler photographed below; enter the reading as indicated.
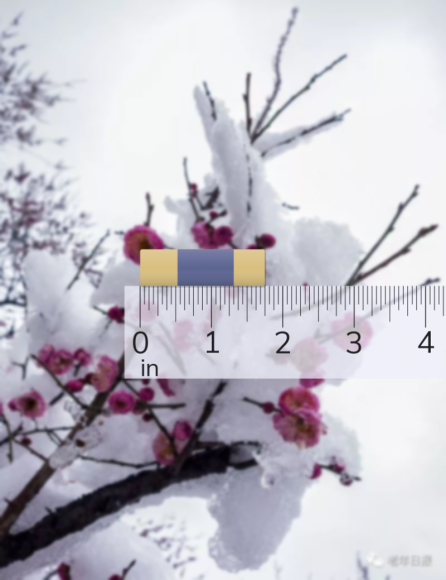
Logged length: 1.75 in
